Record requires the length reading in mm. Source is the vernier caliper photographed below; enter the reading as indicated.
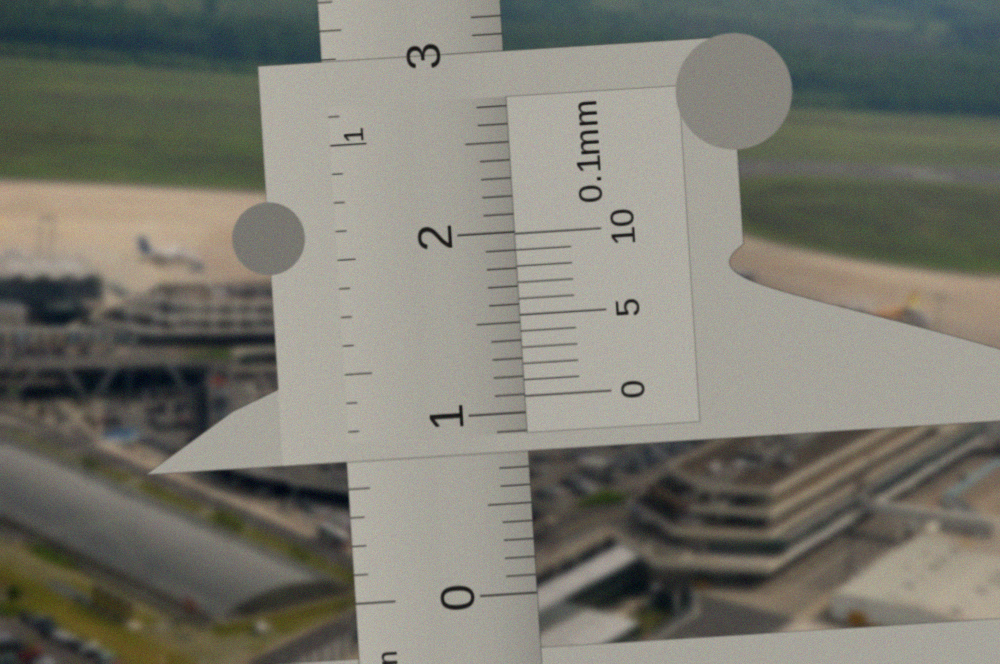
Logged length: 10.9 mm
